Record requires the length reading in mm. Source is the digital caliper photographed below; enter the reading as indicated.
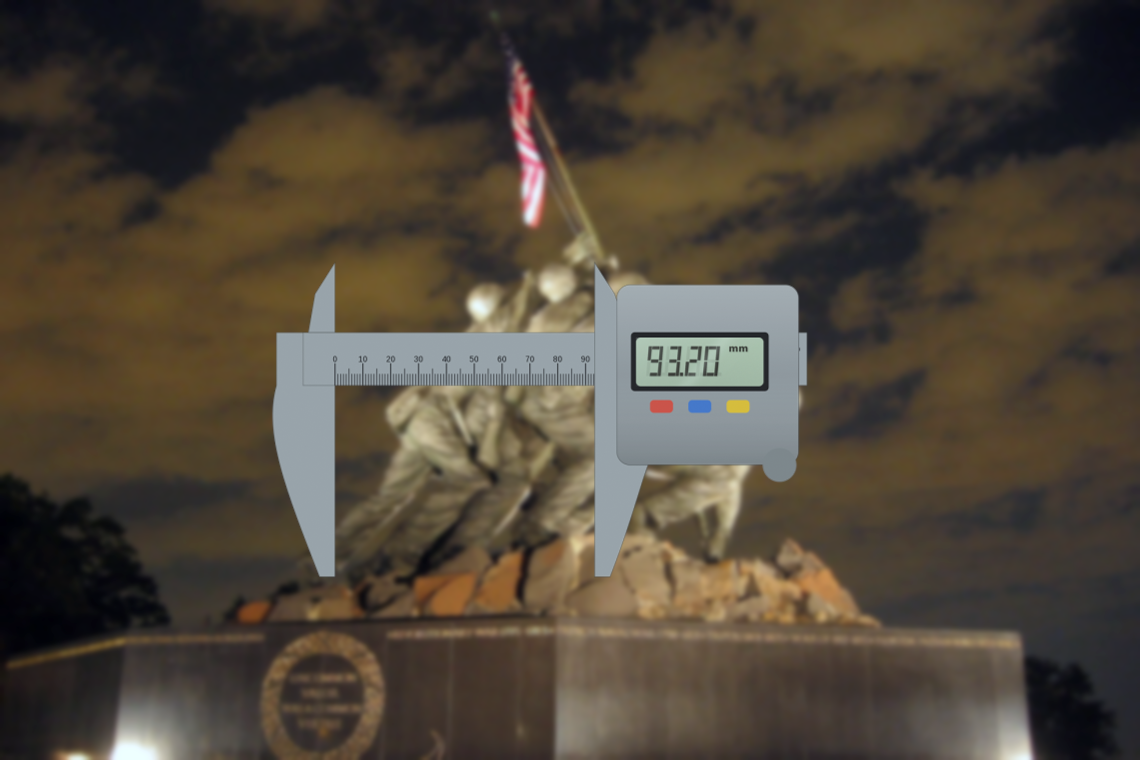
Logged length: 93.20 mm
